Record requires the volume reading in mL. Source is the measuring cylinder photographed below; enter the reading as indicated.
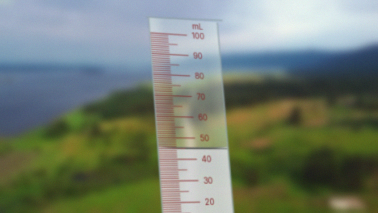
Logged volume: 45 mL
